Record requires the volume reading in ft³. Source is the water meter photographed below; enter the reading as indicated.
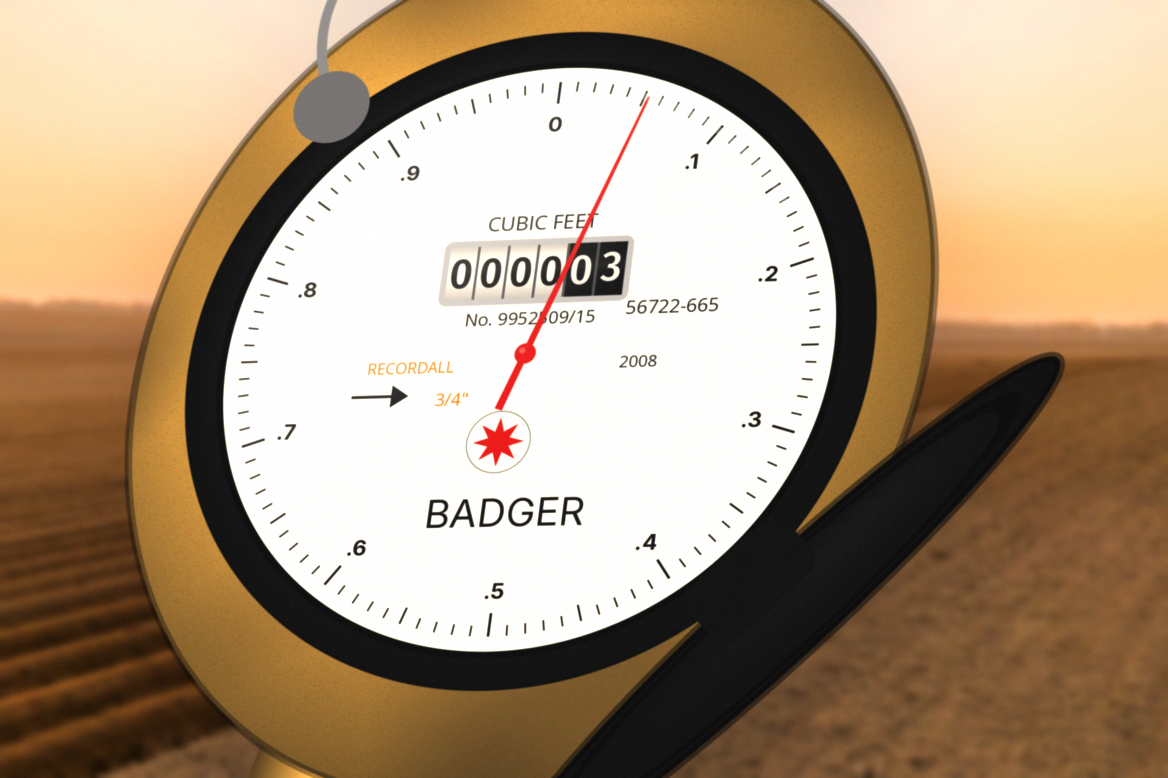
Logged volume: 3.05 ft³
